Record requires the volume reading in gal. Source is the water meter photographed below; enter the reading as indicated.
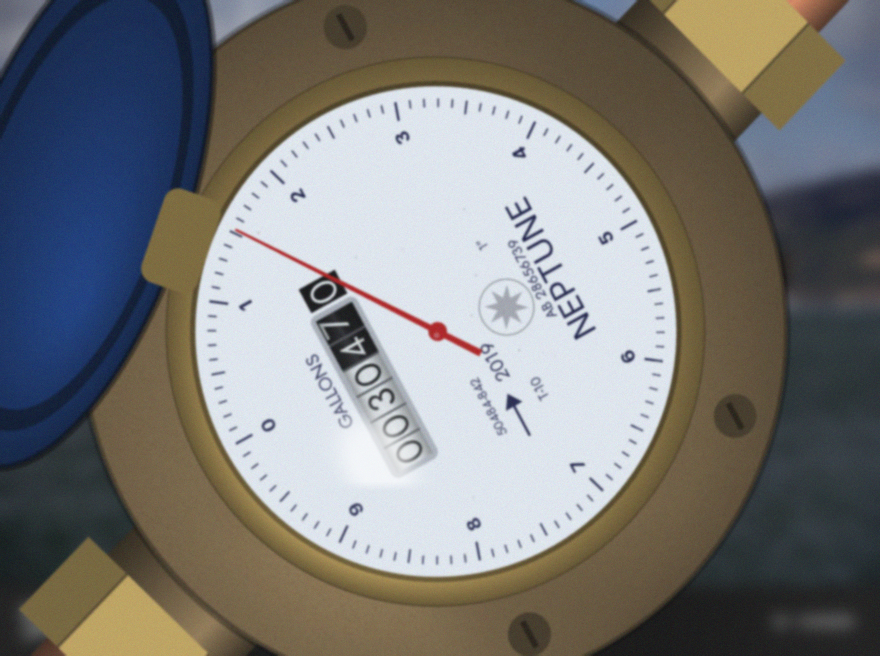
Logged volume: 30471.5 gal
